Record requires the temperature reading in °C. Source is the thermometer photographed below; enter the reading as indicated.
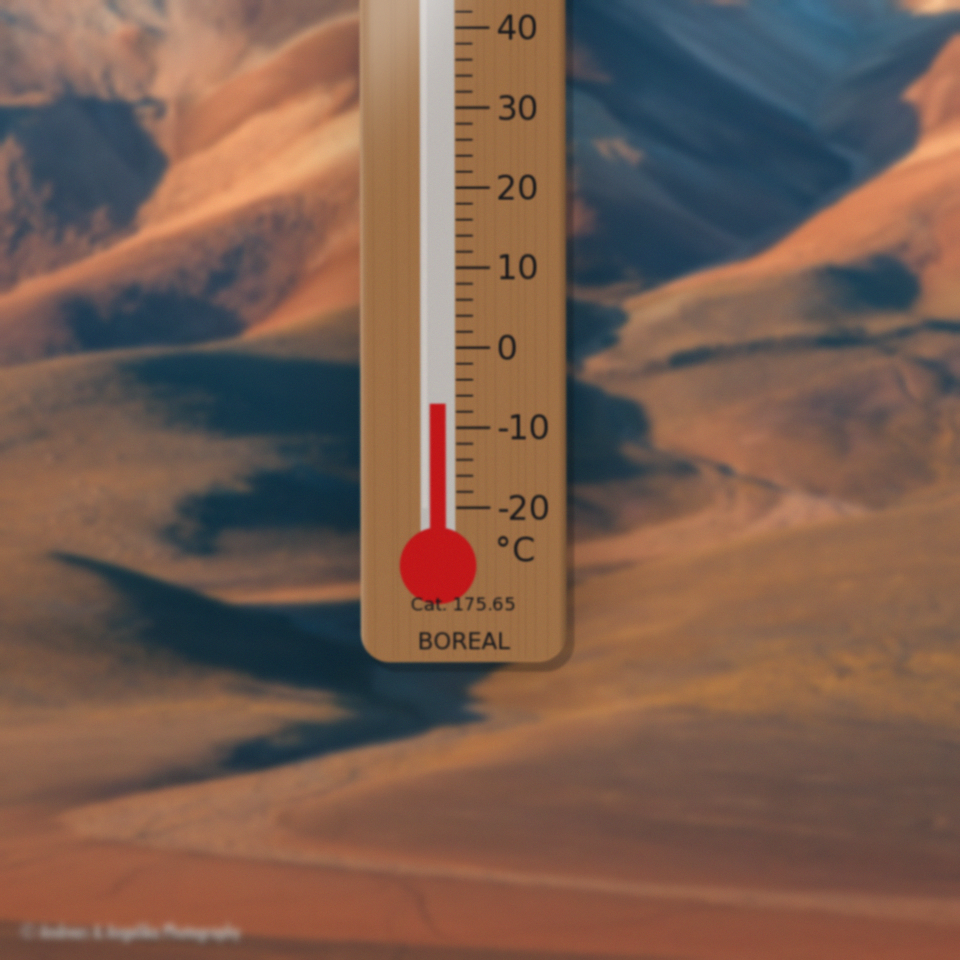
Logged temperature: -7 °C
